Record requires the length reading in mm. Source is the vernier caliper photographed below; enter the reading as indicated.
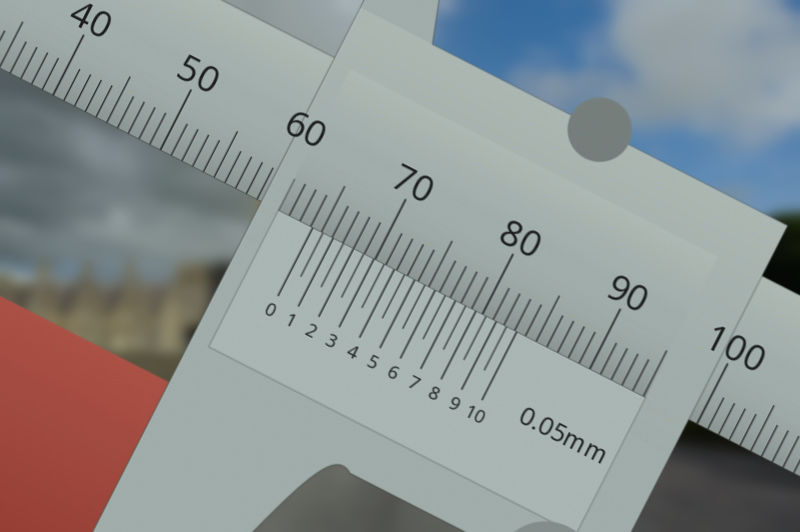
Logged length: 64.2 mm
